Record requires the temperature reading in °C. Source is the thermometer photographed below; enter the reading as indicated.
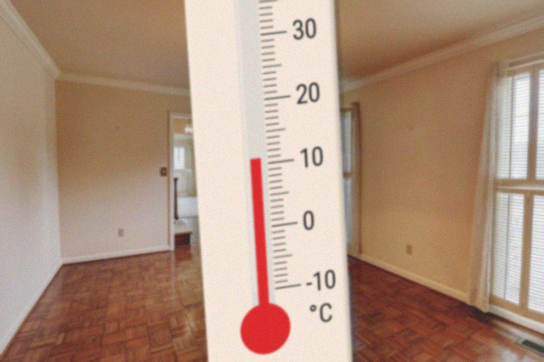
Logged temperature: 11 °C
